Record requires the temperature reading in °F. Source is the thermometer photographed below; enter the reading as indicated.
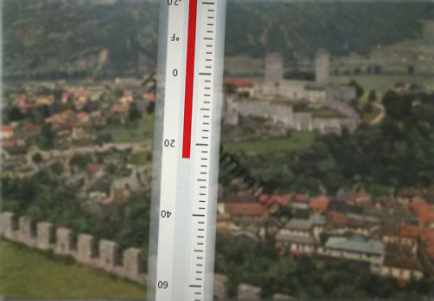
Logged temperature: 24 °F
